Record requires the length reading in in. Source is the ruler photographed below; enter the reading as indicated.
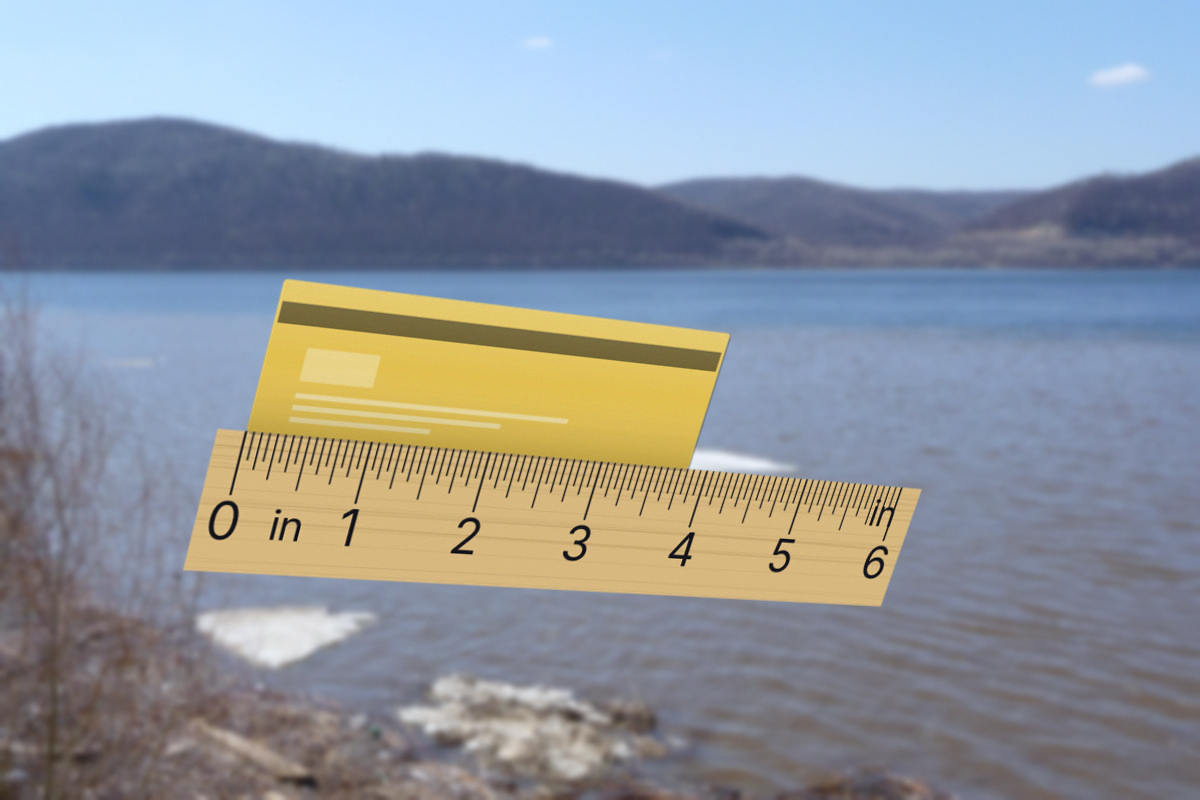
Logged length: 3.8125 in
